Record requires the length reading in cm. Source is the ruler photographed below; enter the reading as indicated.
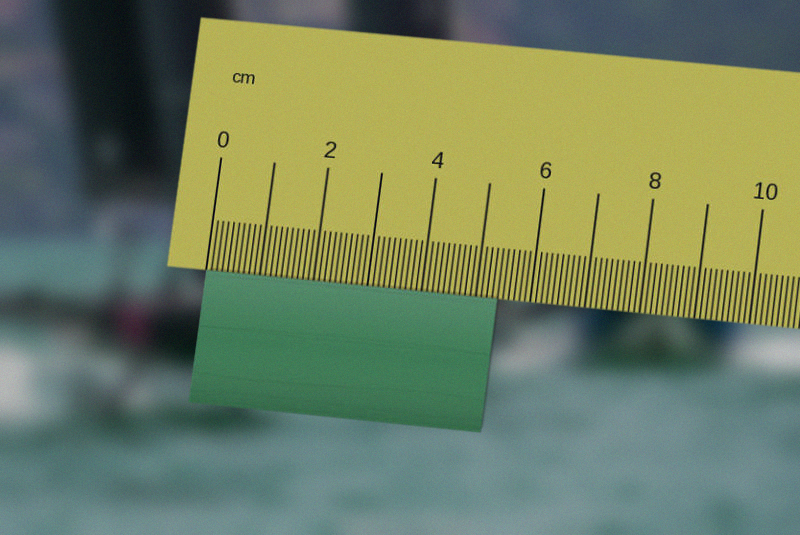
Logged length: 5.4 cm
